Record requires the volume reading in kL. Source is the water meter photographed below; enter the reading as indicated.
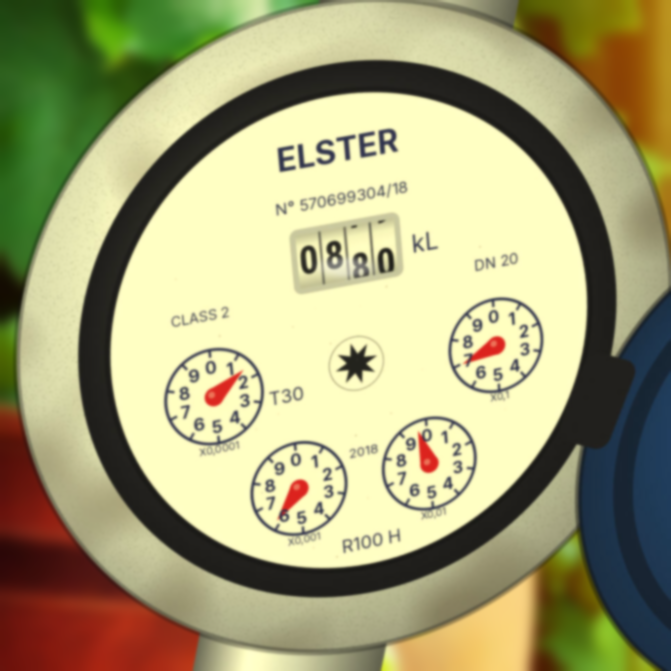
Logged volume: 879.6961 kL
